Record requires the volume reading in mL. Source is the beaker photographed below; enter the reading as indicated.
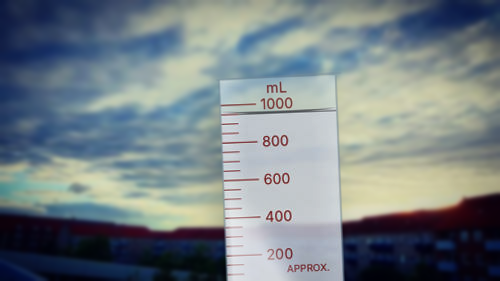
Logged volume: 950 mL
